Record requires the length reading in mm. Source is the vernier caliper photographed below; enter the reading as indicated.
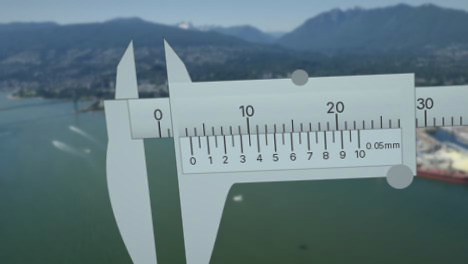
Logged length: 3.4 mm
